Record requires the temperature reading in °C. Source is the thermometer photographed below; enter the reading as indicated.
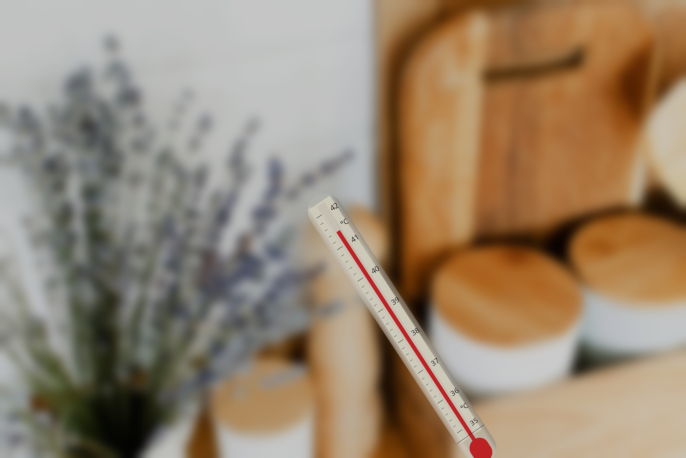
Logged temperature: 41.4 °C
